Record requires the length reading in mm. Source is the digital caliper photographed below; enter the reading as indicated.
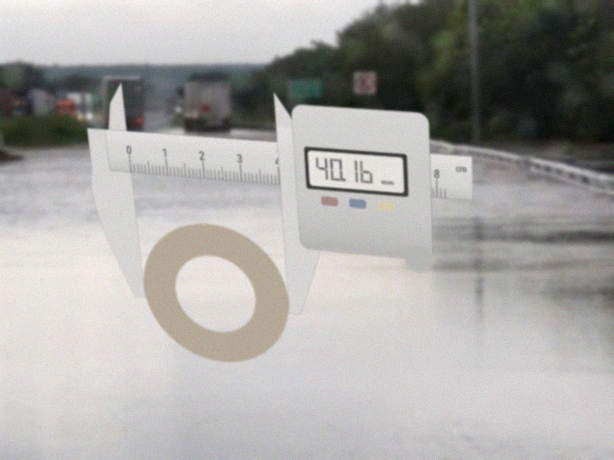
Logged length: 40.16 mm
